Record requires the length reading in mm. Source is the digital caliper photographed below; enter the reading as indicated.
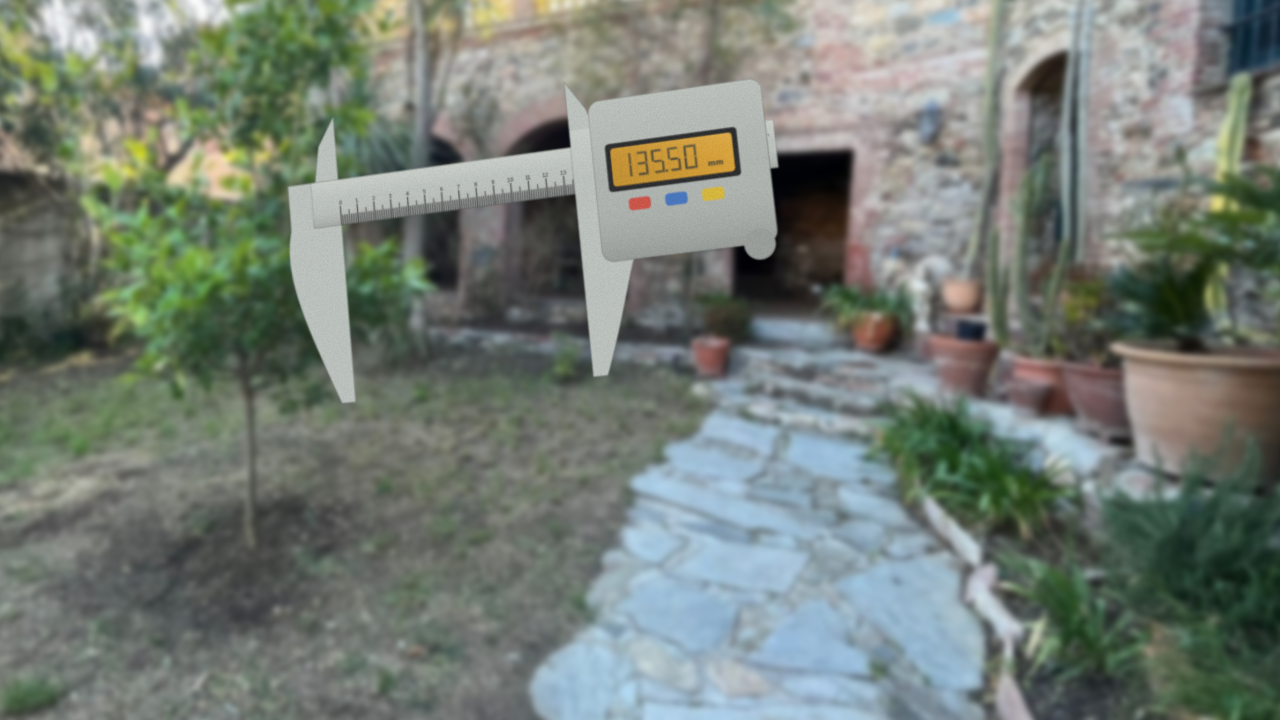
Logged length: 135.50 mm
